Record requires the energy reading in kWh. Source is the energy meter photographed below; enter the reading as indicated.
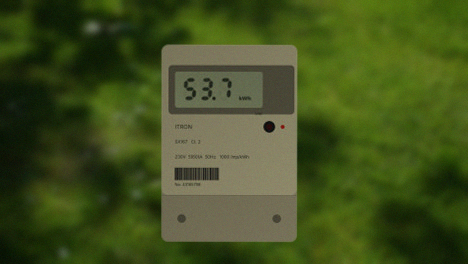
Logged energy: 53.7 kWh
